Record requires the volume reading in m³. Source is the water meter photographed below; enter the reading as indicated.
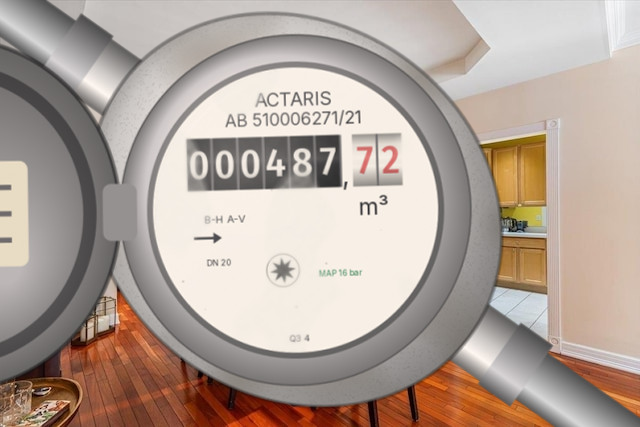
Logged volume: 487.72 m³
